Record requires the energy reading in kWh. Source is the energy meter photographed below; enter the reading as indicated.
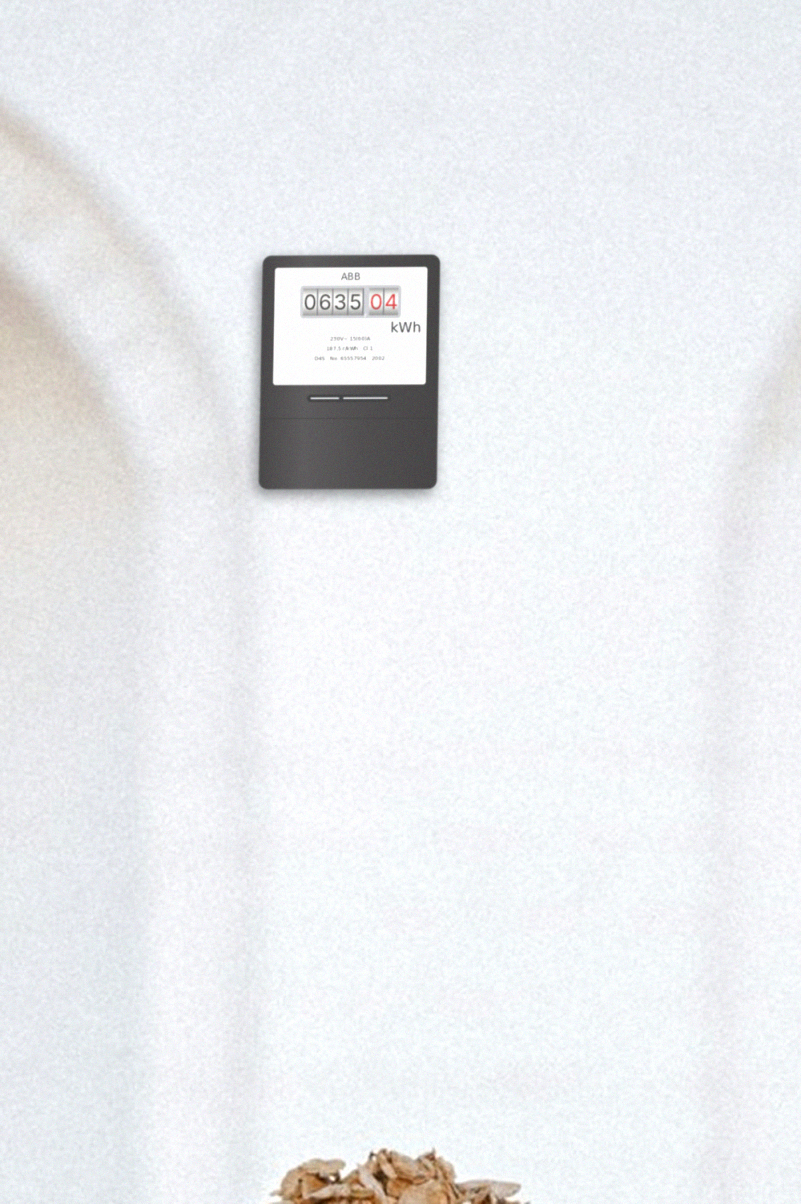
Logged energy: 635.04 kWh
